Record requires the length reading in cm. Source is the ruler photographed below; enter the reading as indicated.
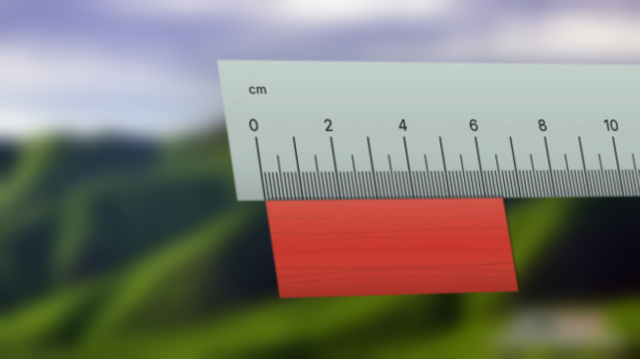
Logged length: 6.5 cm
